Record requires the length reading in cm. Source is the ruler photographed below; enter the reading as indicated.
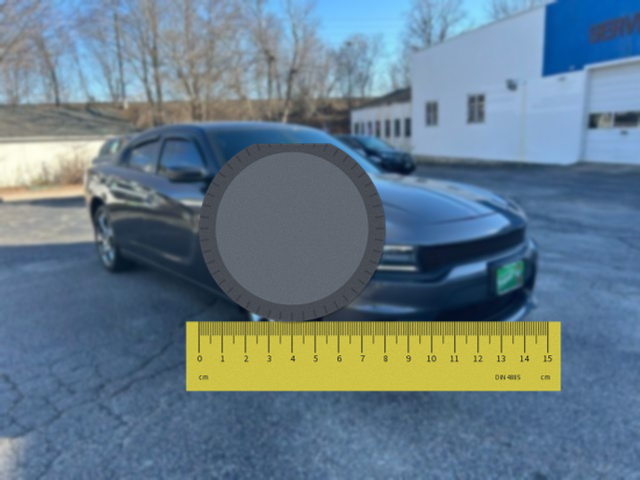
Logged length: 8 cm
